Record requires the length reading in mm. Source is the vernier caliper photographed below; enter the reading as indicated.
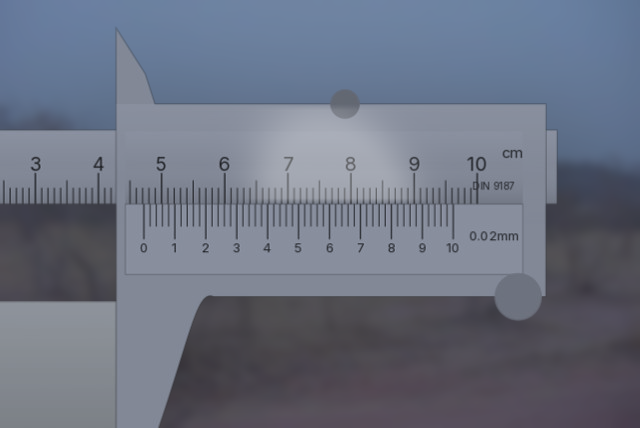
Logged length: 47.2 mm
